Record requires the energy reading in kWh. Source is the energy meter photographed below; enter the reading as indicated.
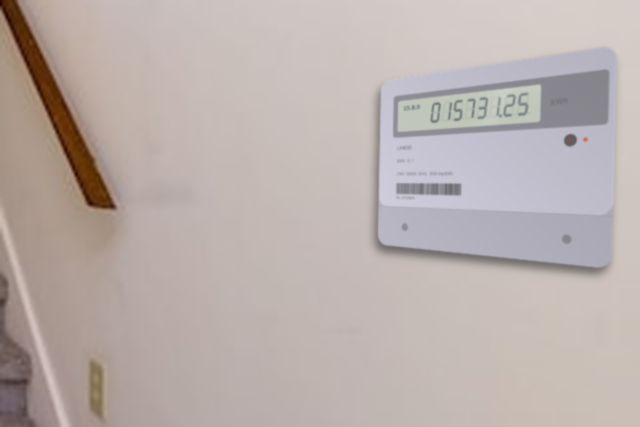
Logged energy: 15731.25 kWh
